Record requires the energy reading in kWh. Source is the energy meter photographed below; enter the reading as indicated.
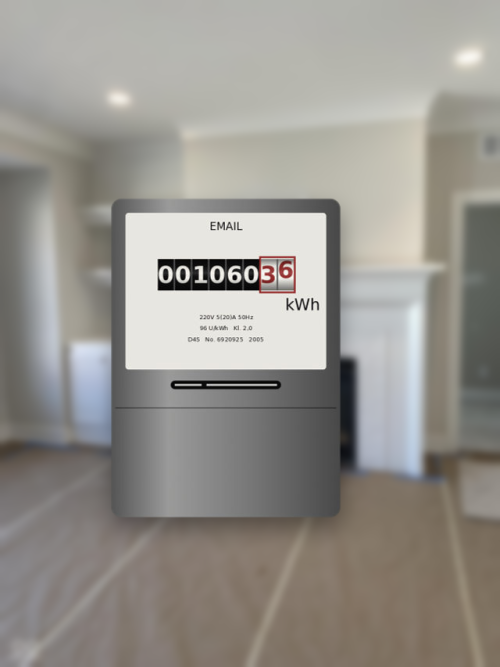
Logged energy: 1060.36 kWh
